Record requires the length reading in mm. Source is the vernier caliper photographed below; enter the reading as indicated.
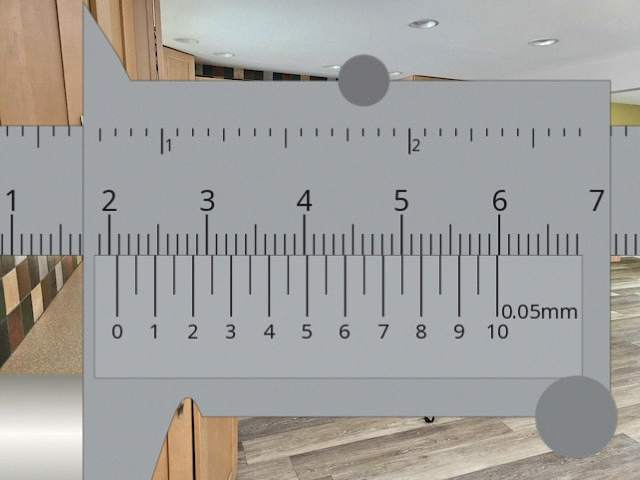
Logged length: 20.8 mm
